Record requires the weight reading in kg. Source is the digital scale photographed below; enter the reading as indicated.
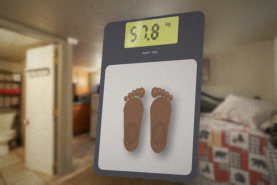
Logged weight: 57.8 kg
